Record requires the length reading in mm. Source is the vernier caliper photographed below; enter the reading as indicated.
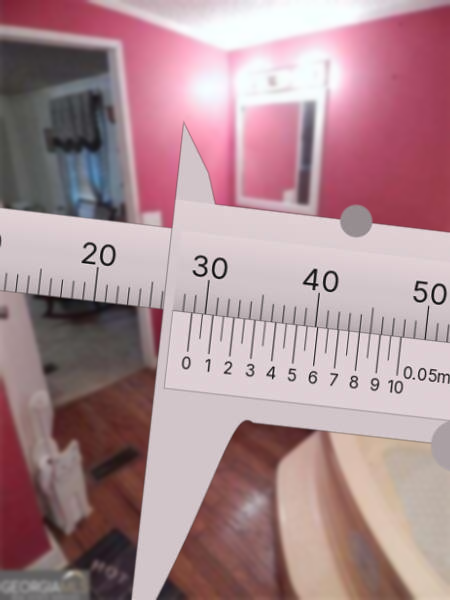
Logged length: 28.8 mm
